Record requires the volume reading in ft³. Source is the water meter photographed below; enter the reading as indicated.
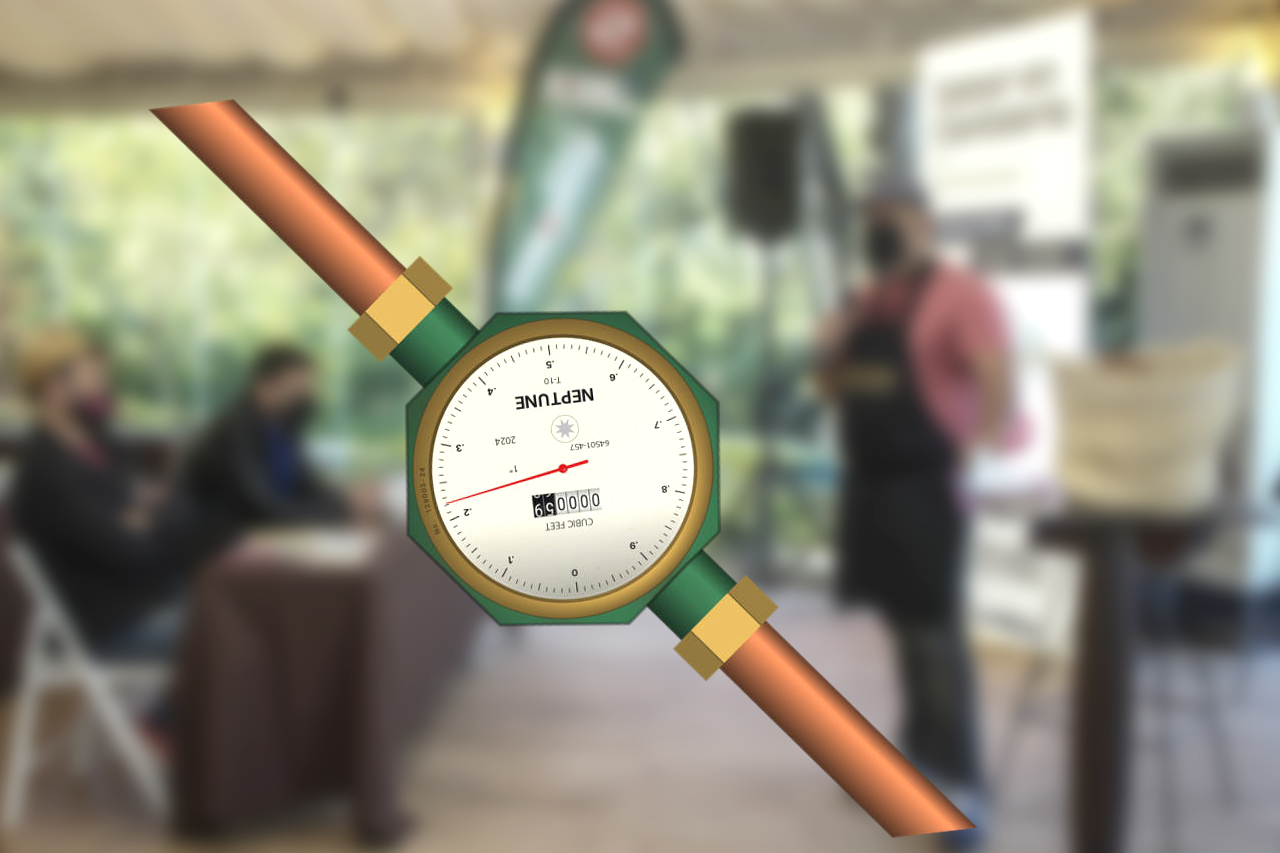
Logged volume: 59.22 ft³
